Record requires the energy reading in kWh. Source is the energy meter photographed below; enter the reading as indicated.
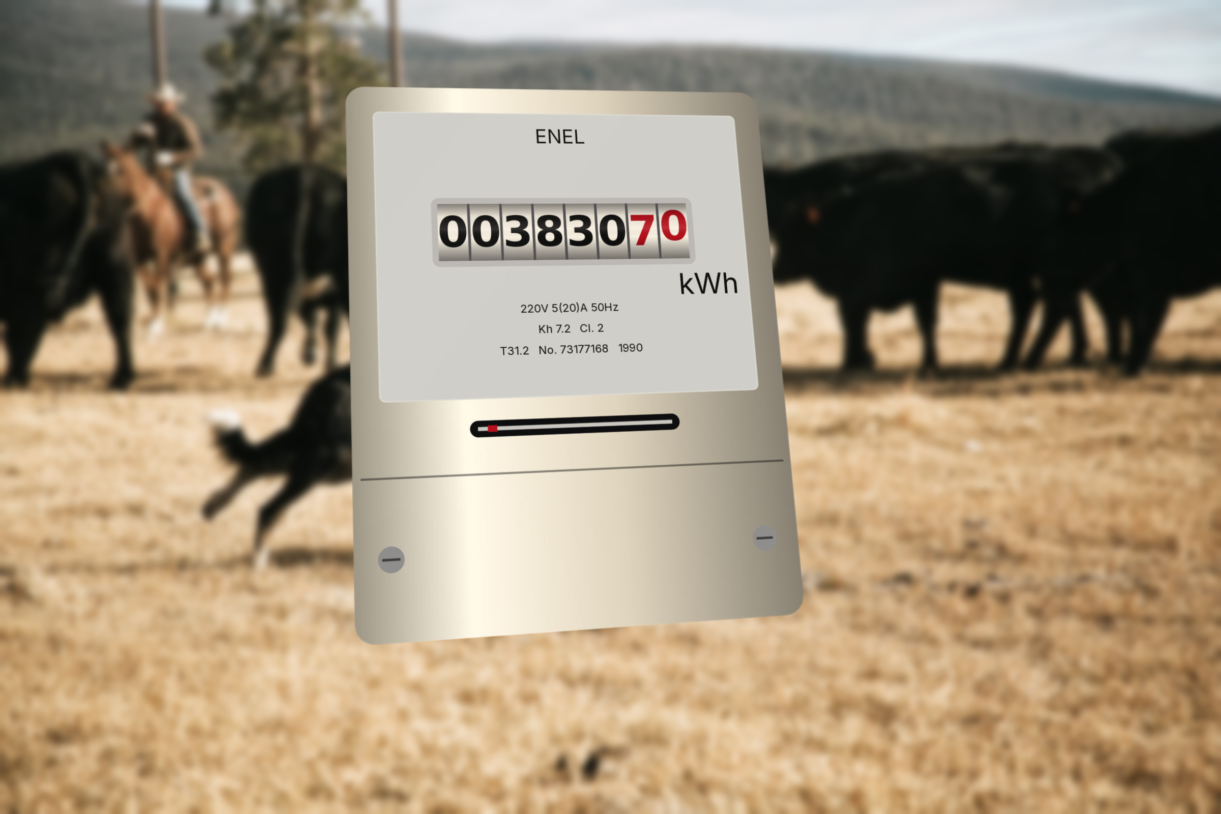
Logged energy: 3830.70 kWh
